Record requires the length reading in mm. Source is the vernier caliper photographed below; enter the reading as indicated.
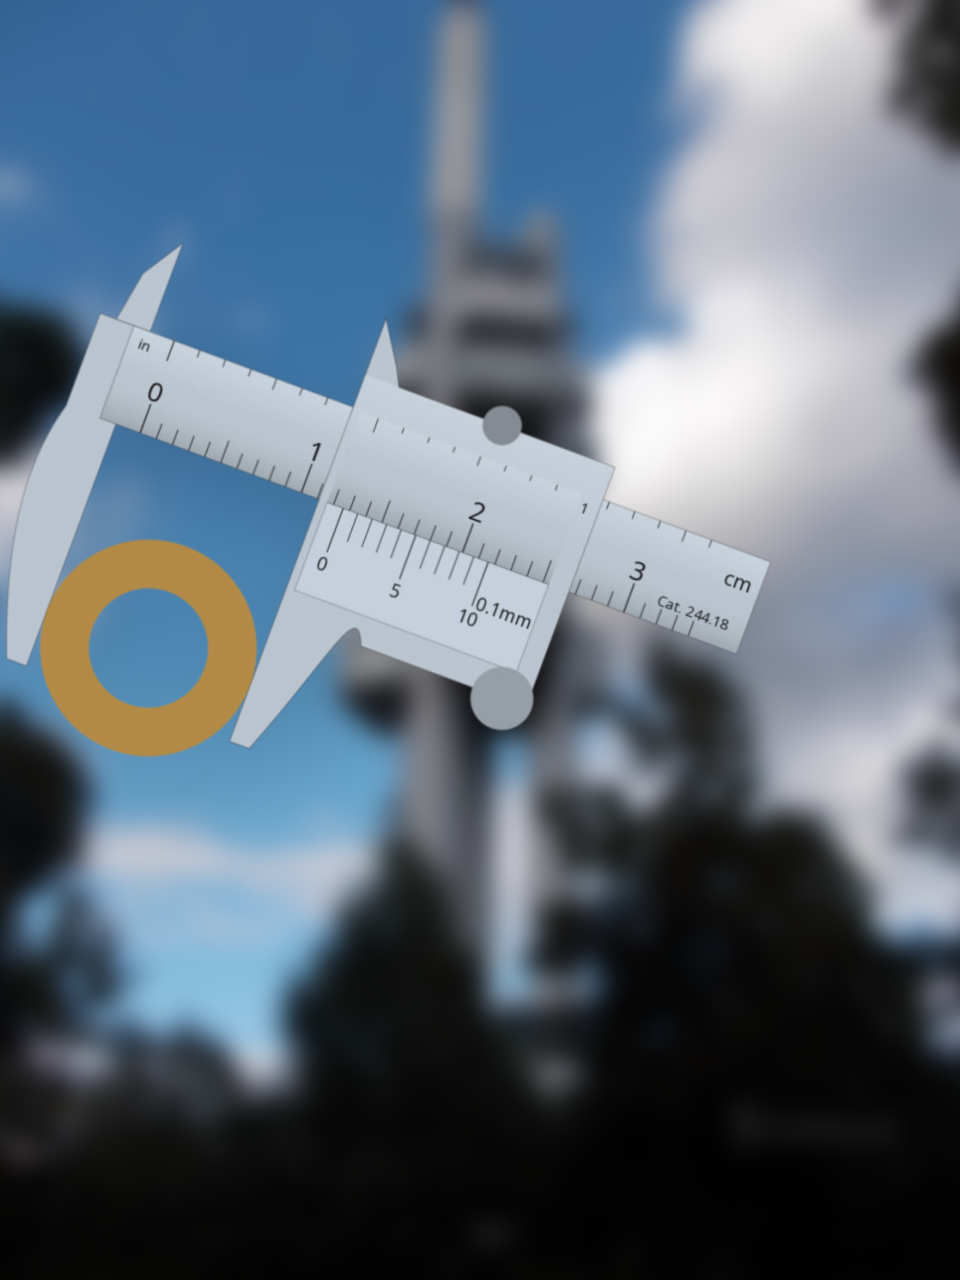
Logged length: 12.6 mm
